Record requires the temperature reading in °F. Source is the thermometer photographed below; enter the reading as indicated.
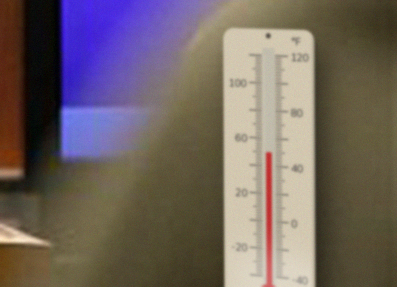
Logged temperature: 50 °F
